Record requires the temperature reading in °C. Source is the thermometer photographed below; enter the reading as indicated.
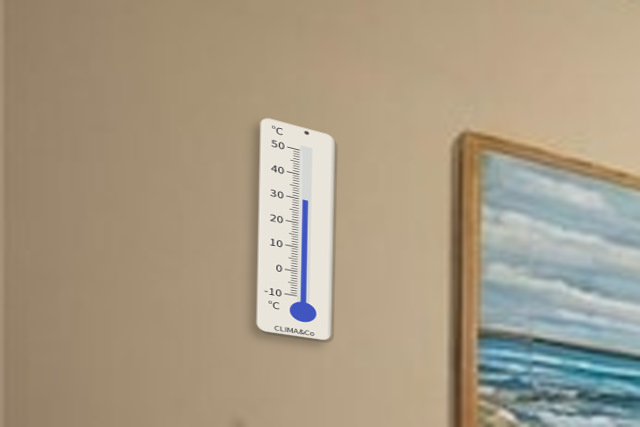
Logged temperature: 30 °C
